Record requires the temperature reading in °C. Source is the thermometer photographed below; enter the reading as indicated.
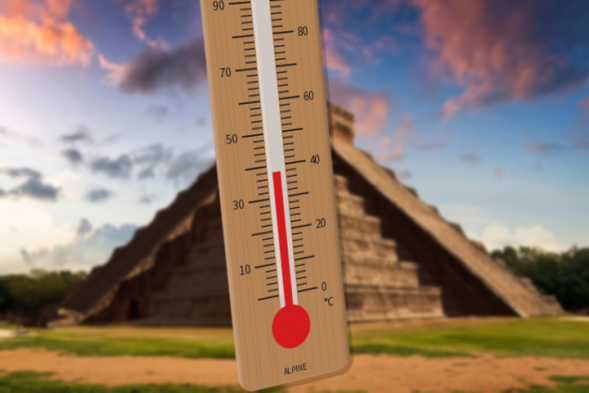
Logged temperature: 38 °C
